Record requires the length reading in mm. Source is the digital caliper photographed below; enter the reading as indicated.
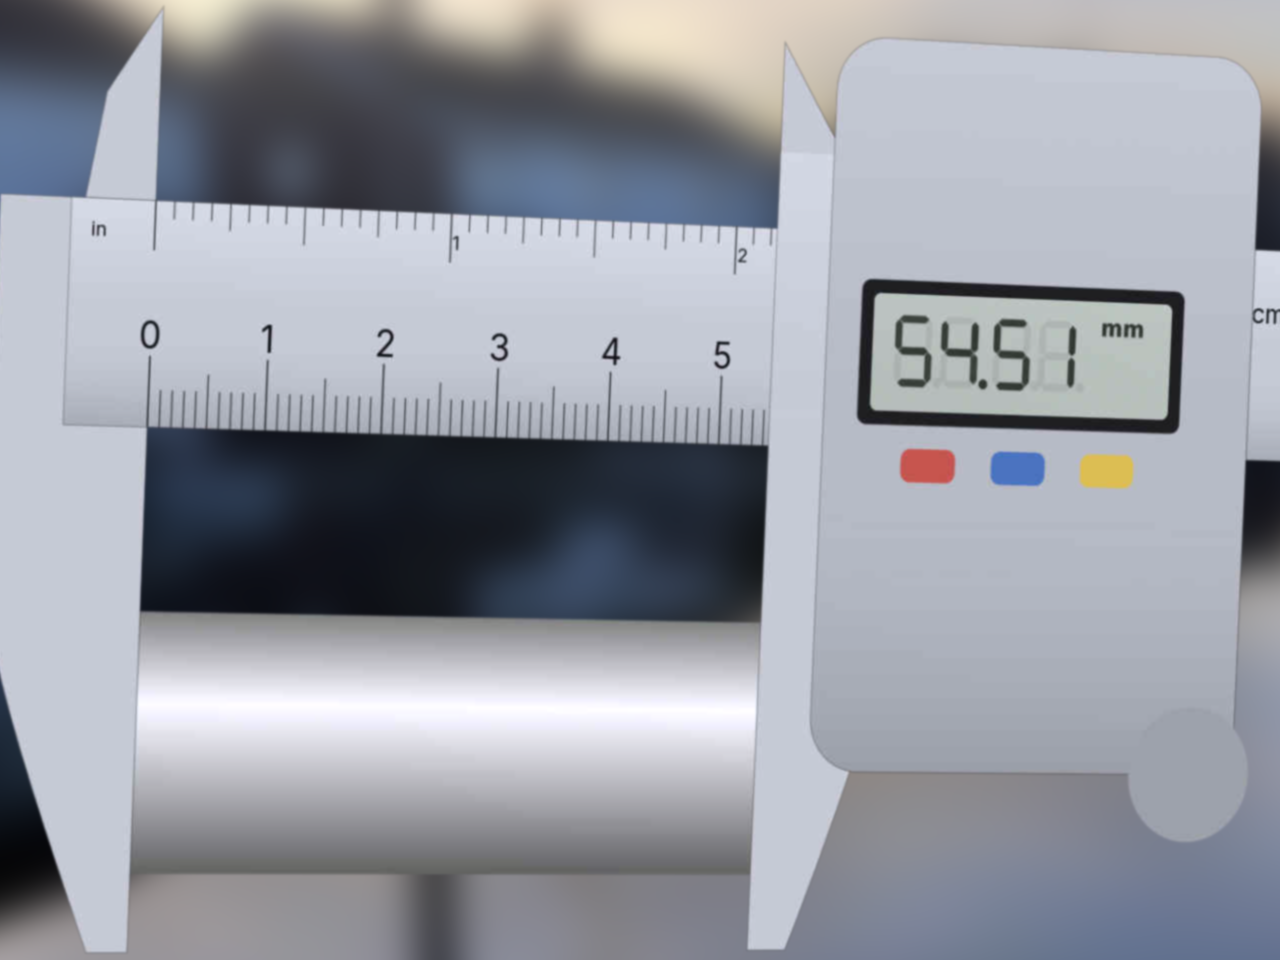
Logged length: 54.51 mm
